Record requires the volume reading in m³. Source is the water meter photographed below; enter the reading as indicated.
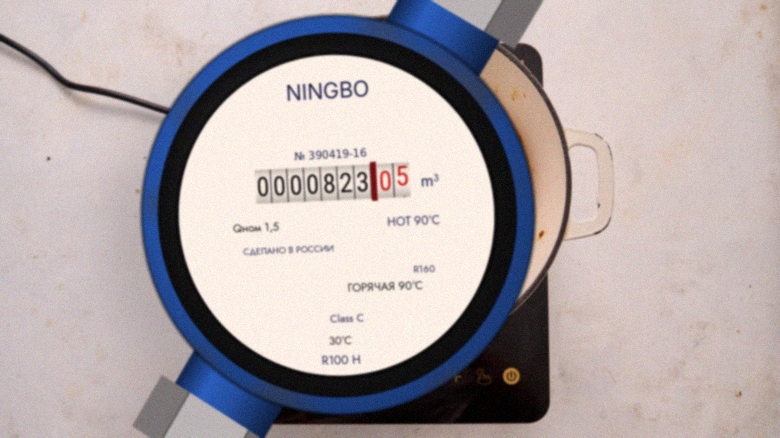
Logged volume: 823.05 m³
